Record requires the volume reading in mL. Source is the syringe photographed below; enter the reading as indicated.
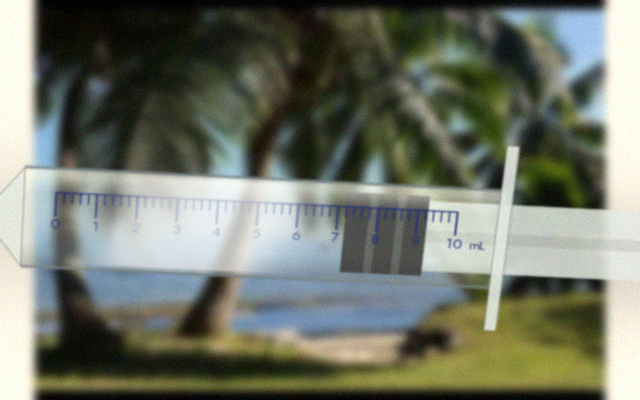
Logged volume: 7.2 mL
